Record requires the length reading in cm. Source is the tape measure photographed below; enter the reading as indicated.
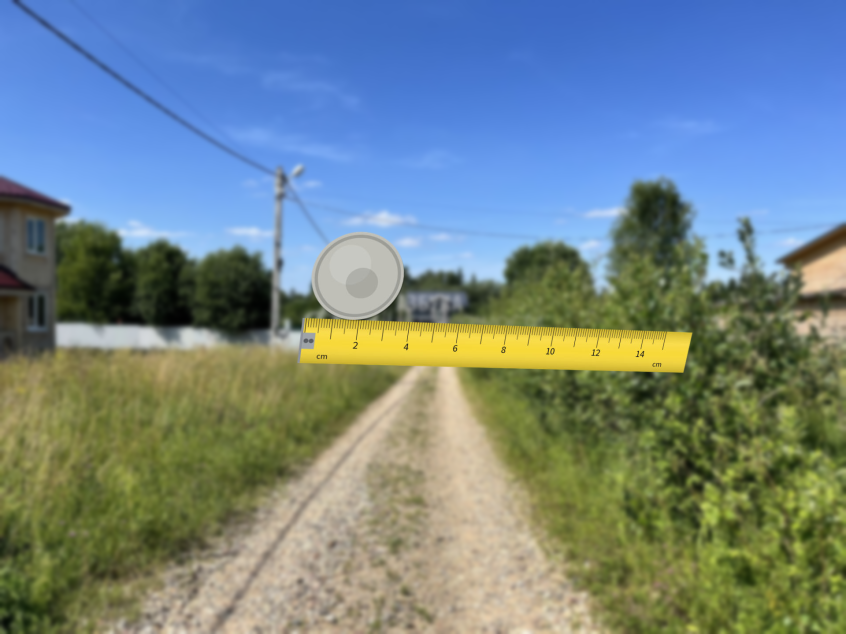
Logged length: 3.5 cm
